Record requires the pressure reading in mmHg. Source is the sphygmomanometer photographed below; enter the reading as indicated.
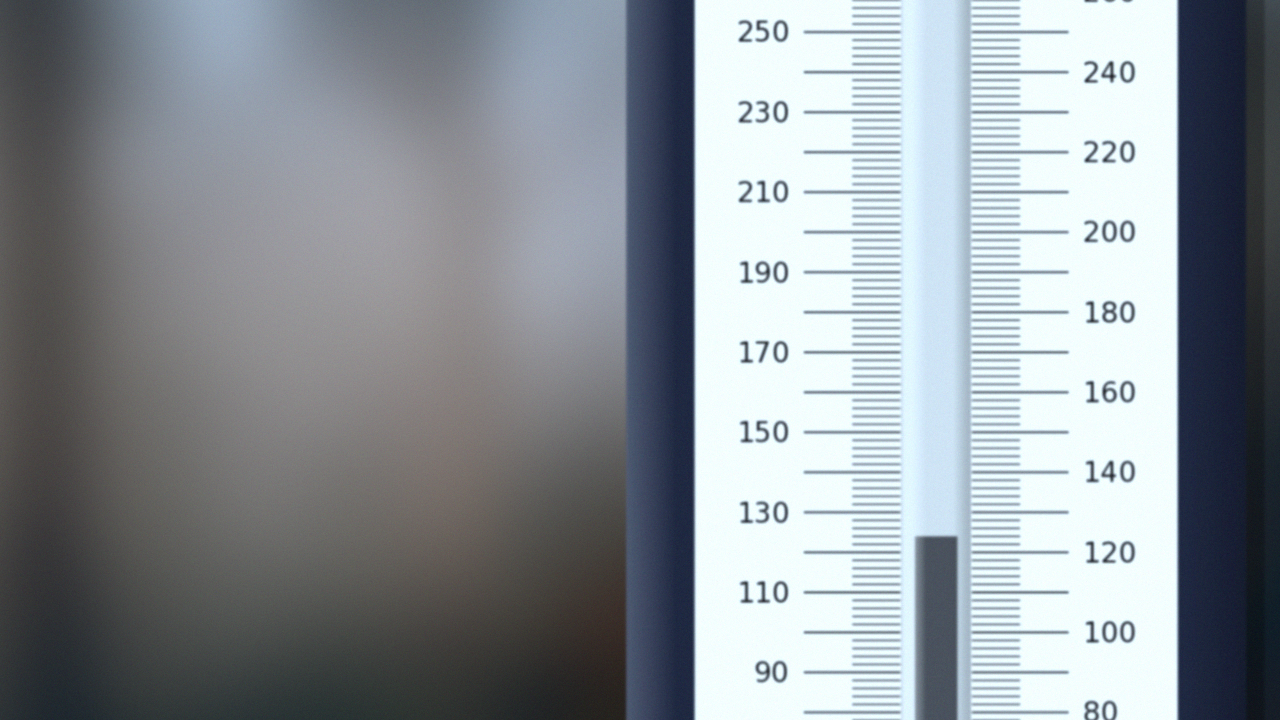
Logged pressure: 124 mmHg
